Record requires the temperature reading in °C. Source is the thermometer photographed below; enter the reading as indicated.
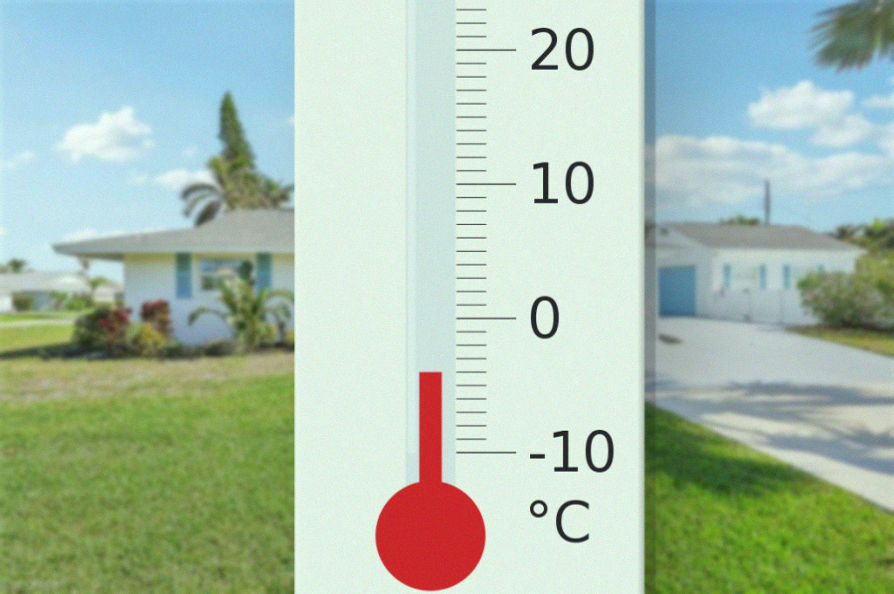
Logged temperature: -4 °C
